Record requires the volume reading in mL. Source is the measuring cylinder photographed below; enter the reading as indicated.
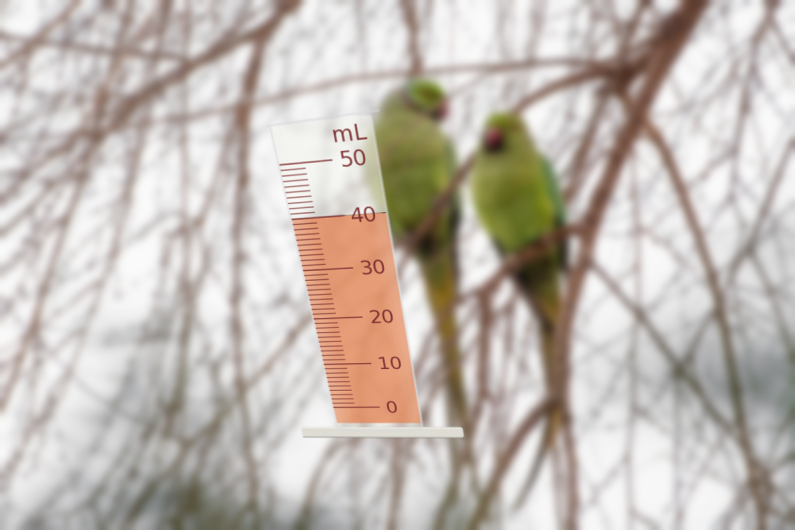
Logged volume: 40 mL
